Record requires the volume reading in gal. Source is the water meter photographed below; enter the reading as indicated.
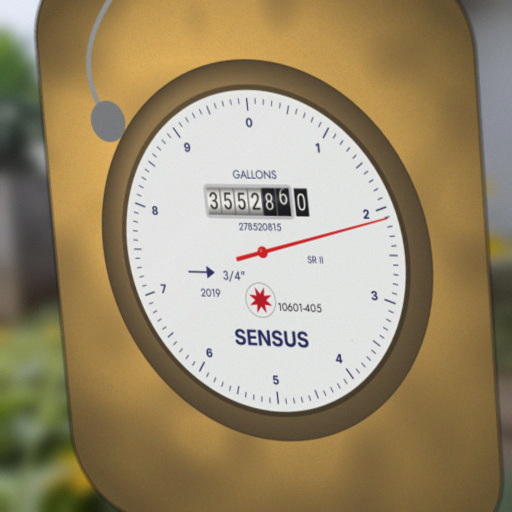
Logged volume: 3552862.1 gal
